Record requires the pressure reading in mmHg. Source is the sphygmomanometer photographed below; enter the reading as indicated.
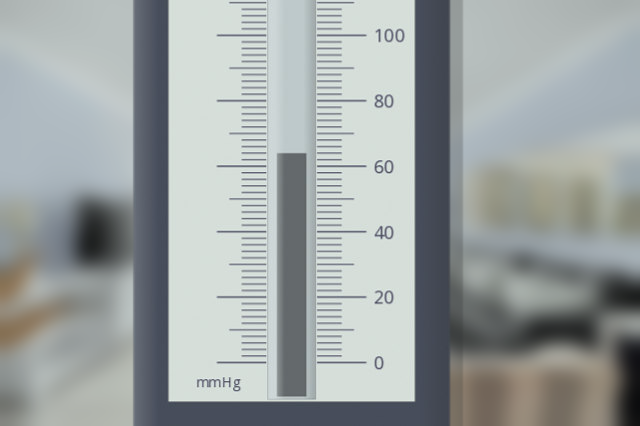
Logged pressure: 64 mmHg
